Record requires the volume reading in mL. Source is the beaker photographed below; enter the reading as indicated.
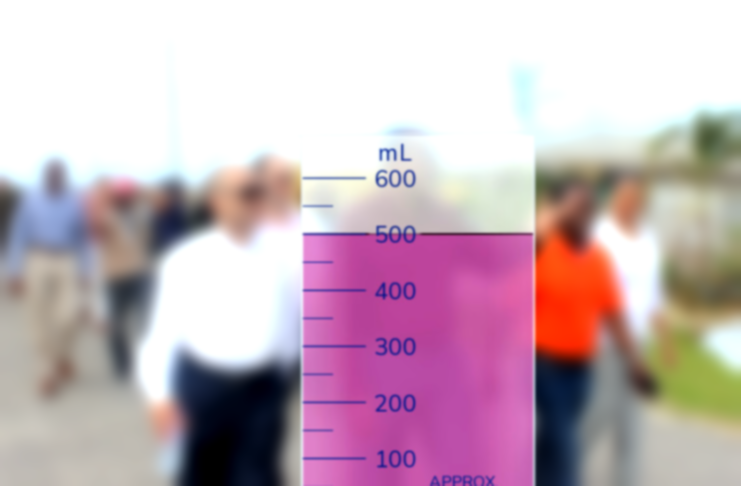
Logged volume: 500 mL
